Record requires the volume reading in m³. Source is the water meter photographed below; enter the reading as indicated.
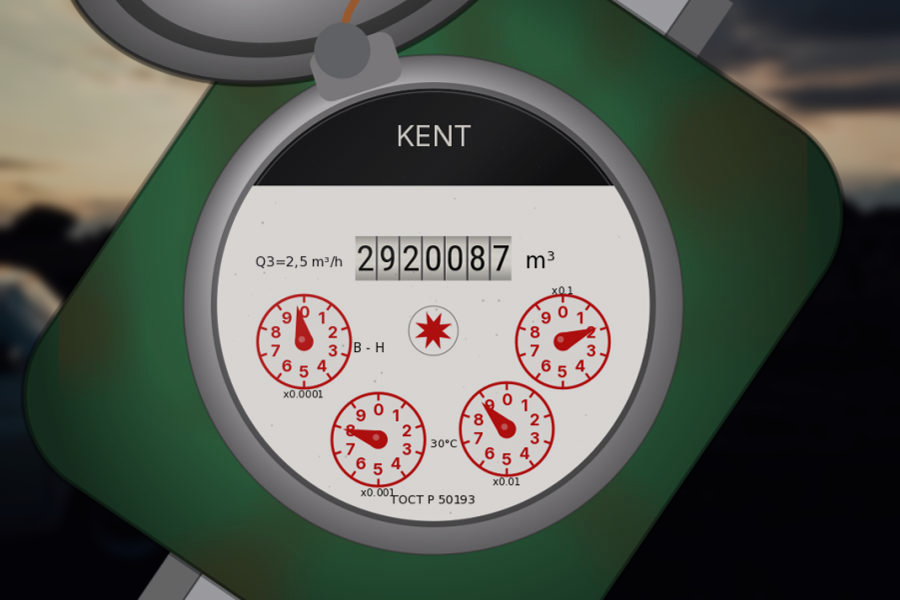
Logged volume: 2920087.1879 m³
